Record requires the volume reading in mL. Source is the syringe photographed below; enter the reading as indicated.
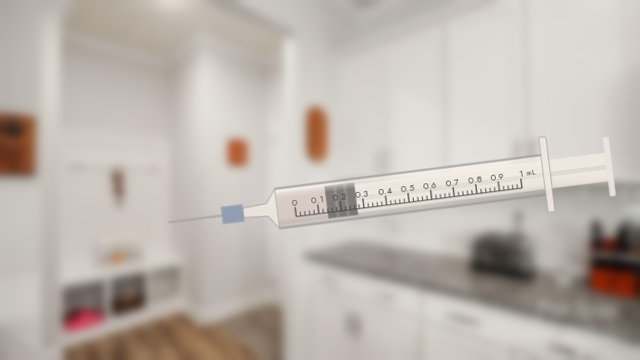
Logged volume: 0.14 mL
